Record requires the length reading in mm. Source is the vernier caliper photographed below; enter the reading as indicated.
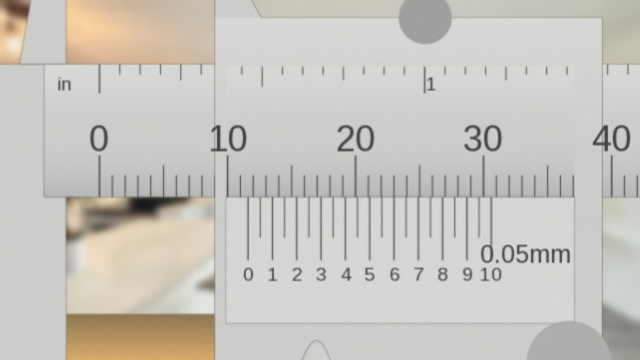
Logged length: 11.6 mm
